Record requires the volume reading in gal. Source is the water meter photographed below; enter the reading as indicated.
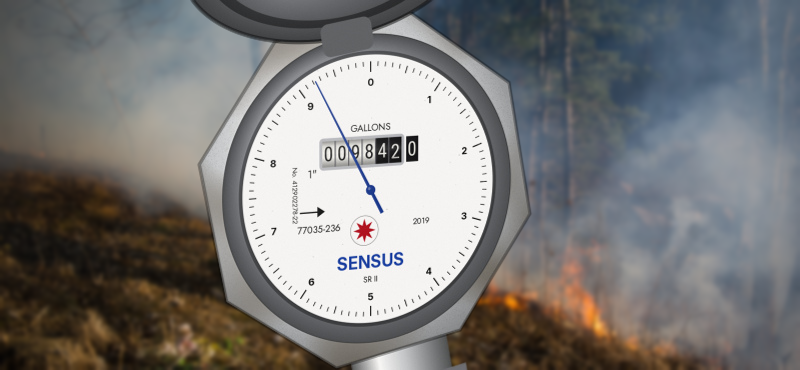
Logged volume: 98419.2 gal
